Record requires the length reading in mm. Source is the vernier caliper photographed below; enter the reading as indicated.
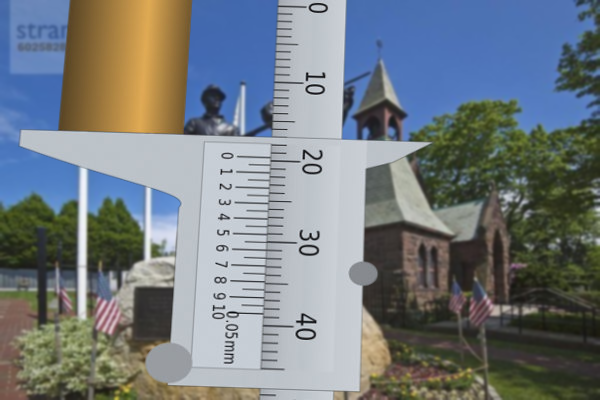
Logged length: 19.6 mm
